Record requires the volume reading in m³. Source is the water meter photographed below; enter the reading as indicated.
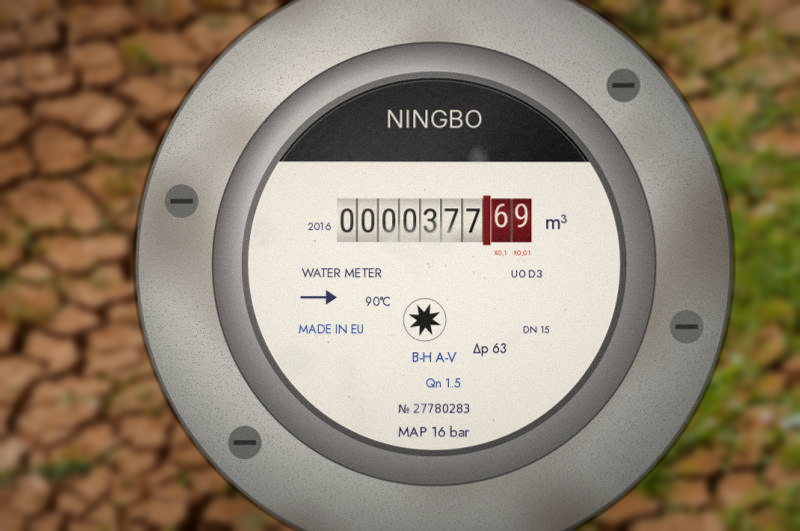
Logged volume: 377.69 m³
